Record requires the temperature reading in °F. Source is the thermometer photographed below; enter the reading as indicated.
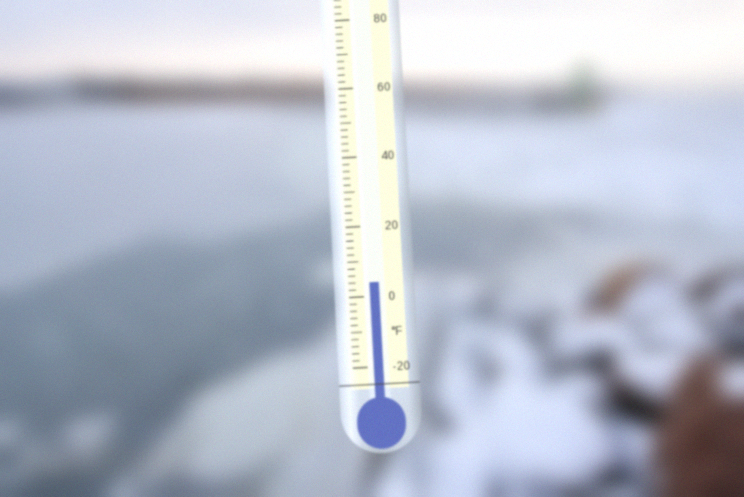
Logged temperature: 4 °F
